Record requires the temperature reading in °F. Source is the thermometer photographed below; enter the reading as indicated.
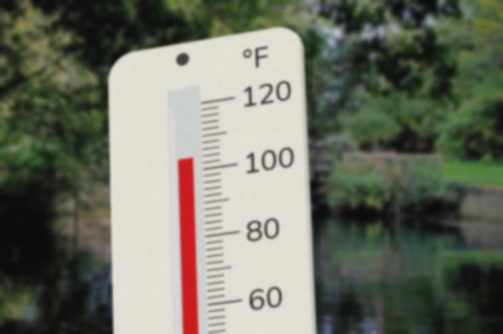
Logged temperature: 104 °F
